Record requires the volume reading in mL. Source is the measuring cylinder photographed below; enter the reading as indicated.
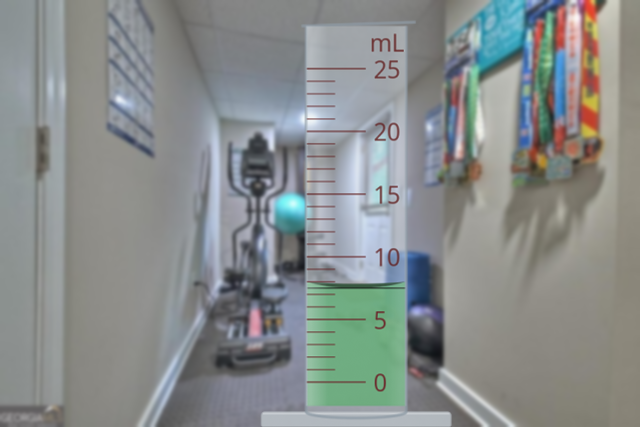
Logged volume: 7.5 mL
